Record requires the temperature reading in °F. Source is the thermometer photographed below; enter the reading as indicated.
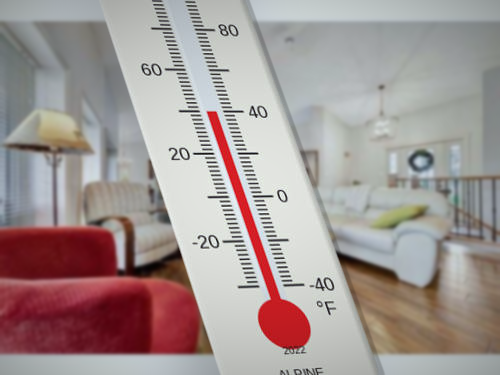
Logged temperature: 40 °F
